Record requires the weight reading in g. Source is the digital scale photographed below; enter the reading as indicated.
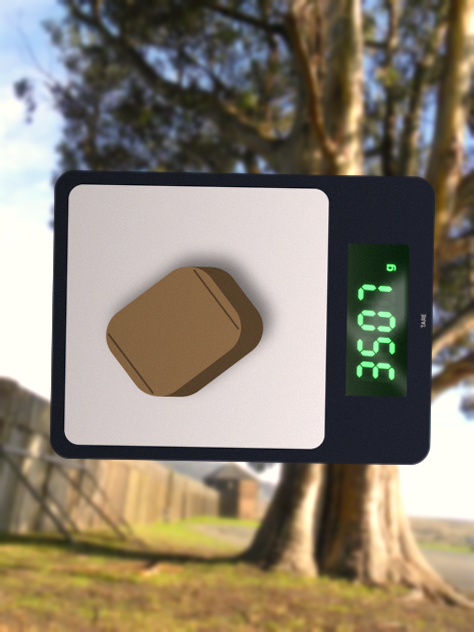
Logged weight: 3507 g
